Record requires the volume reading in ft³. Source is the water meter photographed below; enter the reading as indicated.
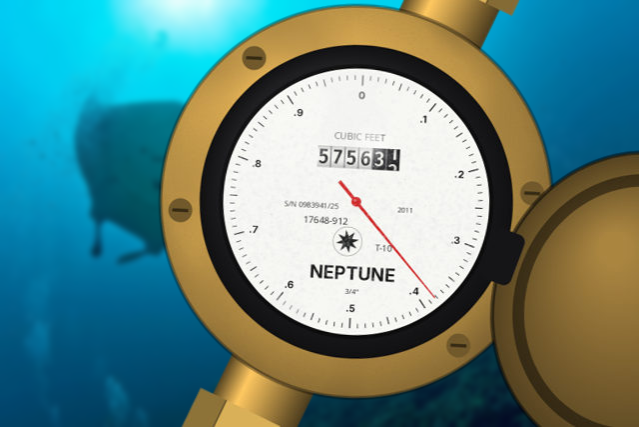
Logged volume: 575631.38 ft³
